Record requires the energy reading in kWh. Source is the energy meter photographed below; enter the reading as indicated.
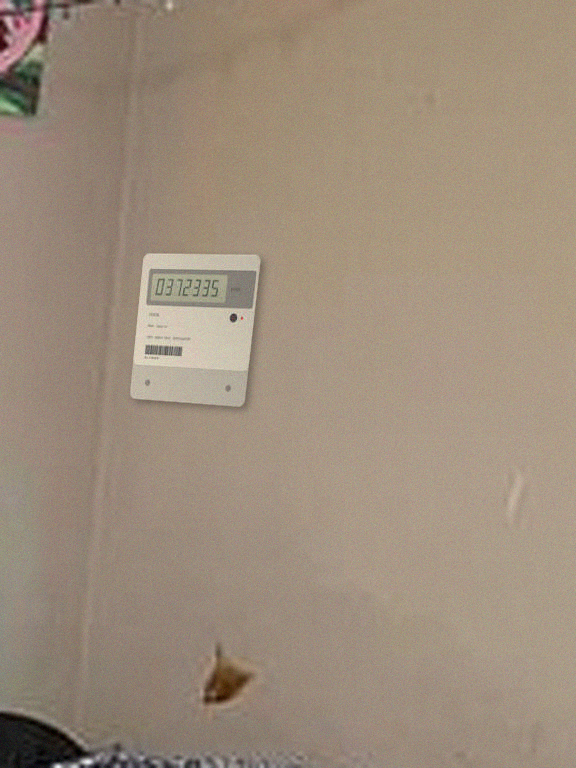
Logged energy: 372335 kWh
